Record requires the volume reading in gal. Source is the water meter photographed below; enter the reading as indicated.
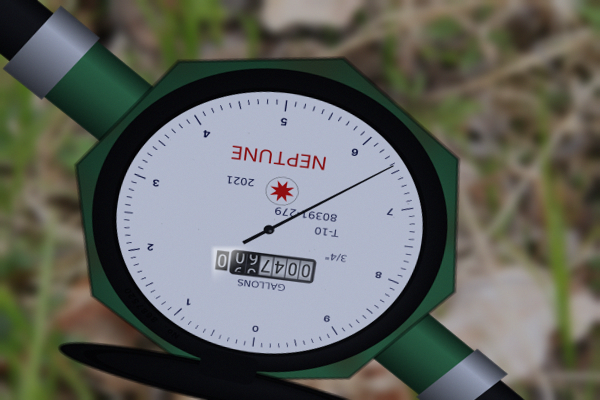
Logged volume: 47596.4 gal
